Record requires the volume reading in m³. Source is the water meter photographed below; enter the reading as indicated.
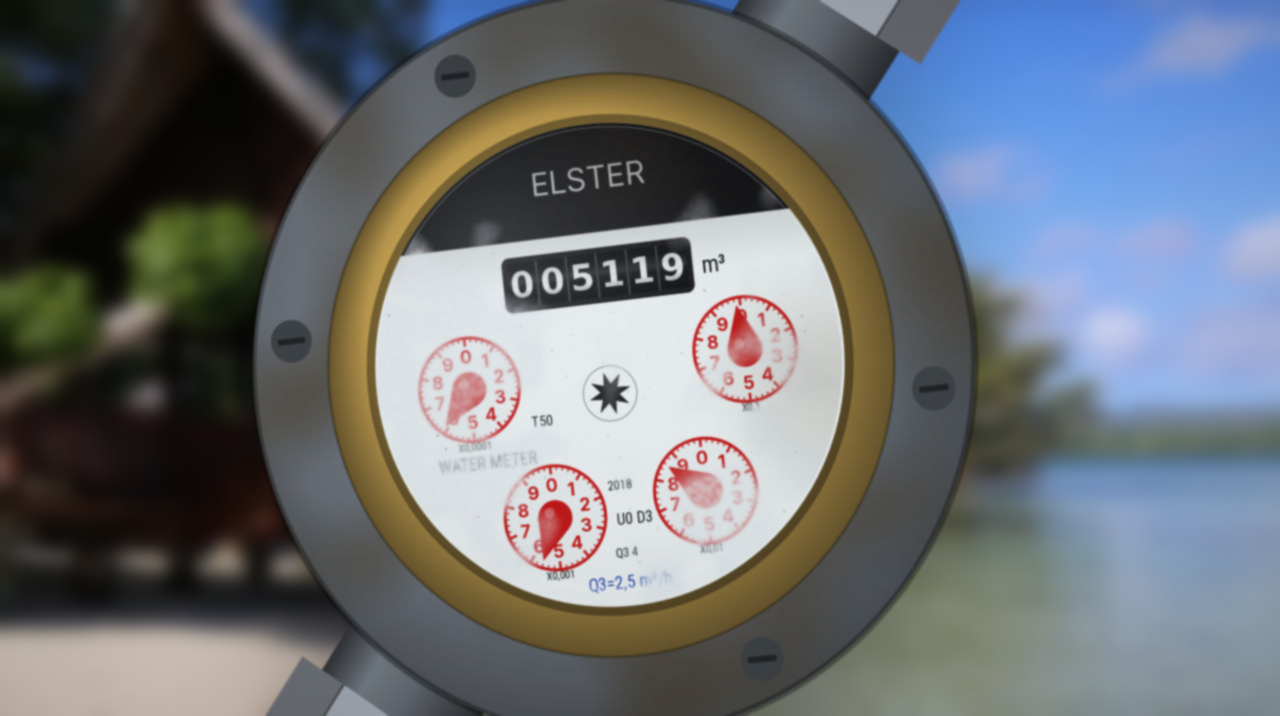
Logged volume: 5118.9856 m³
